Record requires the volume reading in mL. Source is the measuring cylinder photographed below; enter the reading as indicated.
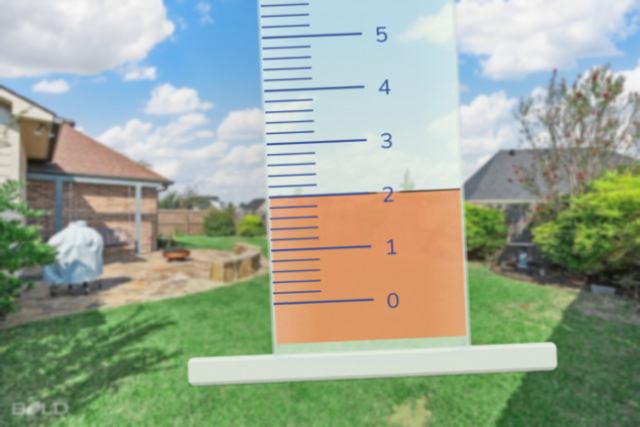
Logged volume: 2 mL
